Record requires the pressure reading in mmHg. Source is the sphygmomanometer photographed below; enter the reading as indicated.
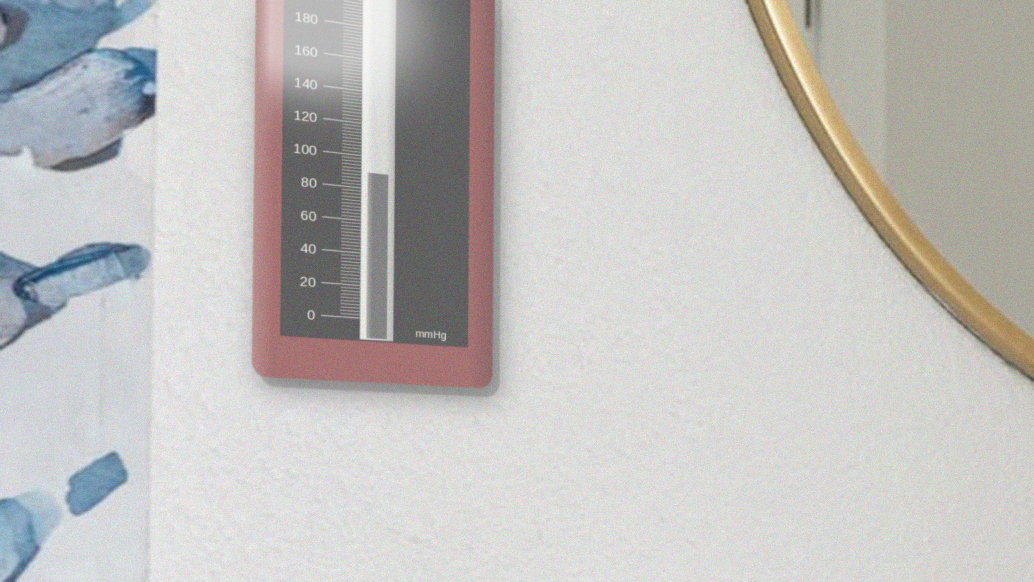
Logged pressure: 90 mmHg
